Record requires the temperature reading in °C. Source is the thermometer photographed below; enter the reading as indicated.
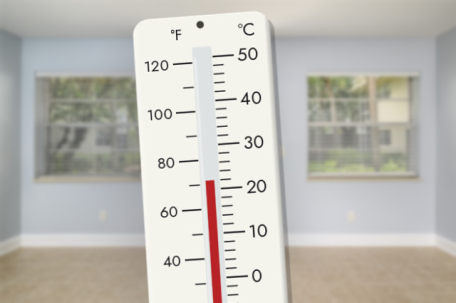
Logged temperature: 22 °C
